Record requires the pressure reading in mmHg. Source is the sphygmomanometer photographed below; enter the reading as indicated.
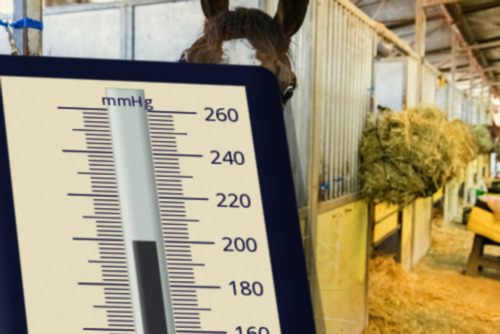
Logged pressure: 200 mmHg
